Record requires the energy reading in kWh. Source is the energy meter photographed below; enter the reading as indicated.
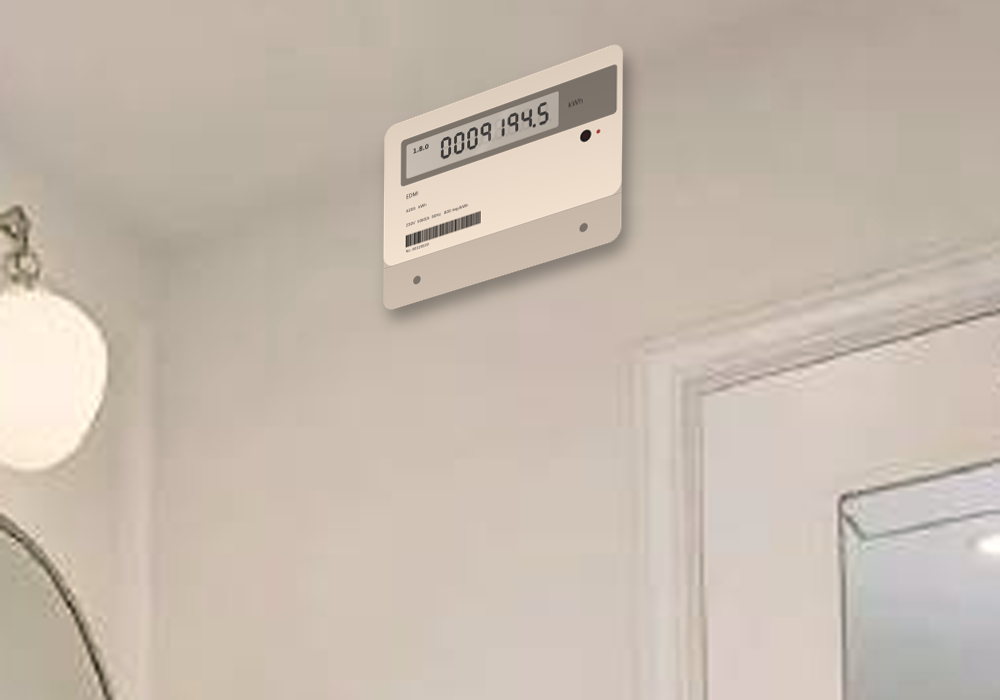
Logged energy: 9194.5 kWh
